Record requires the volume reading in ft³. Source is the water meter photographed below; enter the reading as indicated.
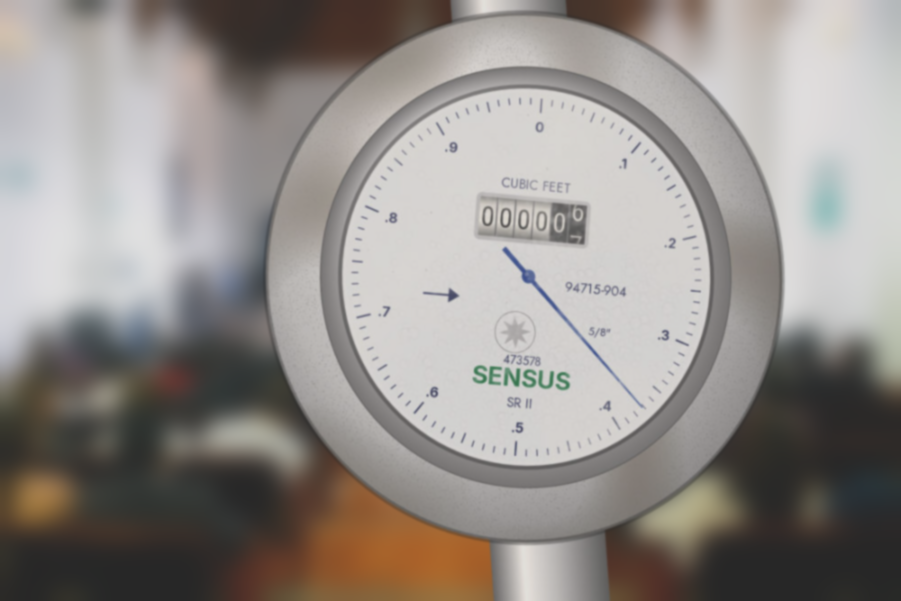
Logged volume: 6.37 ft³
